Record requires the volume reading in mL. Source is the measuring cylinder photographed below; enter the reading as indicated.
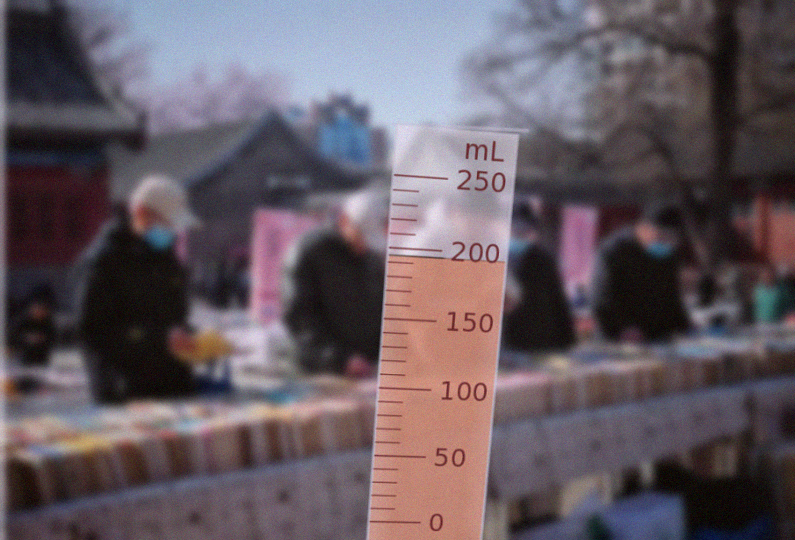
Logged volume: 195 mL
